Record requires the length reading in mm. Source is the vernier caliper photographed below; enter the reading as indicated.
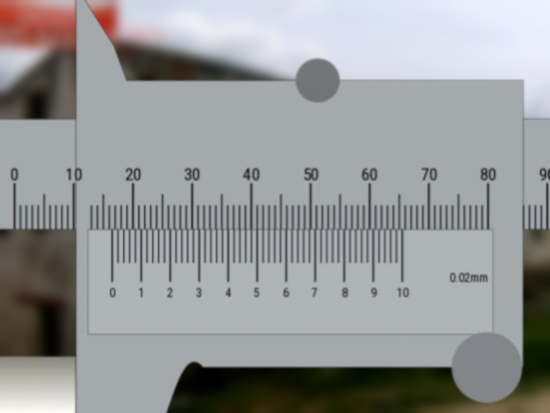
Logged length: 16.5 mm
